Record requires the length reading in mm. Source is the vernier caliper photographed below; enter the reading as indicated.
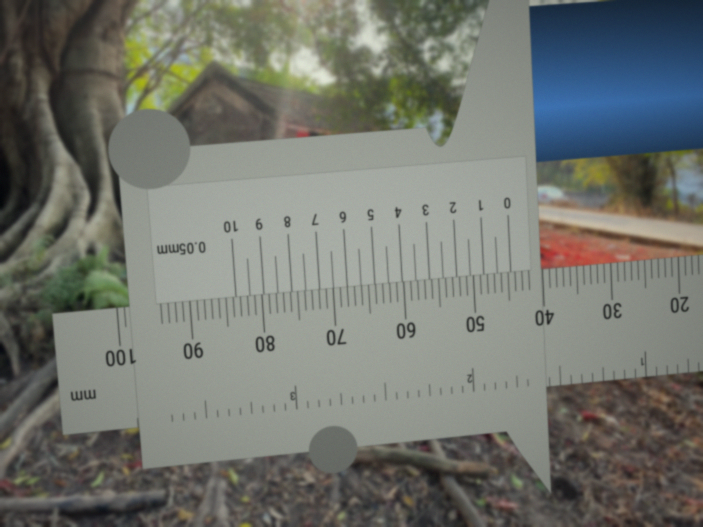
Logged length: 44.6 mm
